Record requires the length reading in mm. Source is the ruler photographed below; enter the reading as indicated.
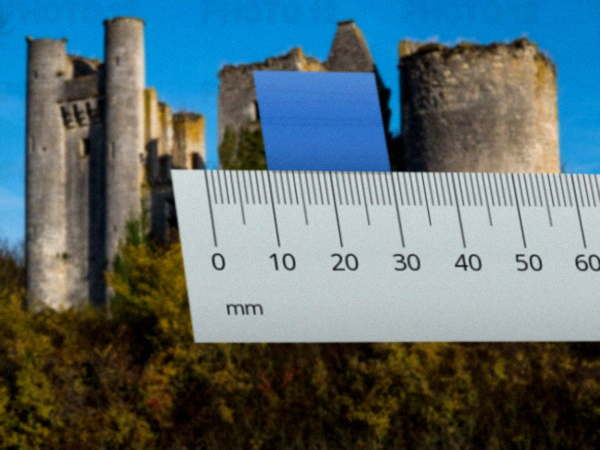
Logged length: 20 mm
